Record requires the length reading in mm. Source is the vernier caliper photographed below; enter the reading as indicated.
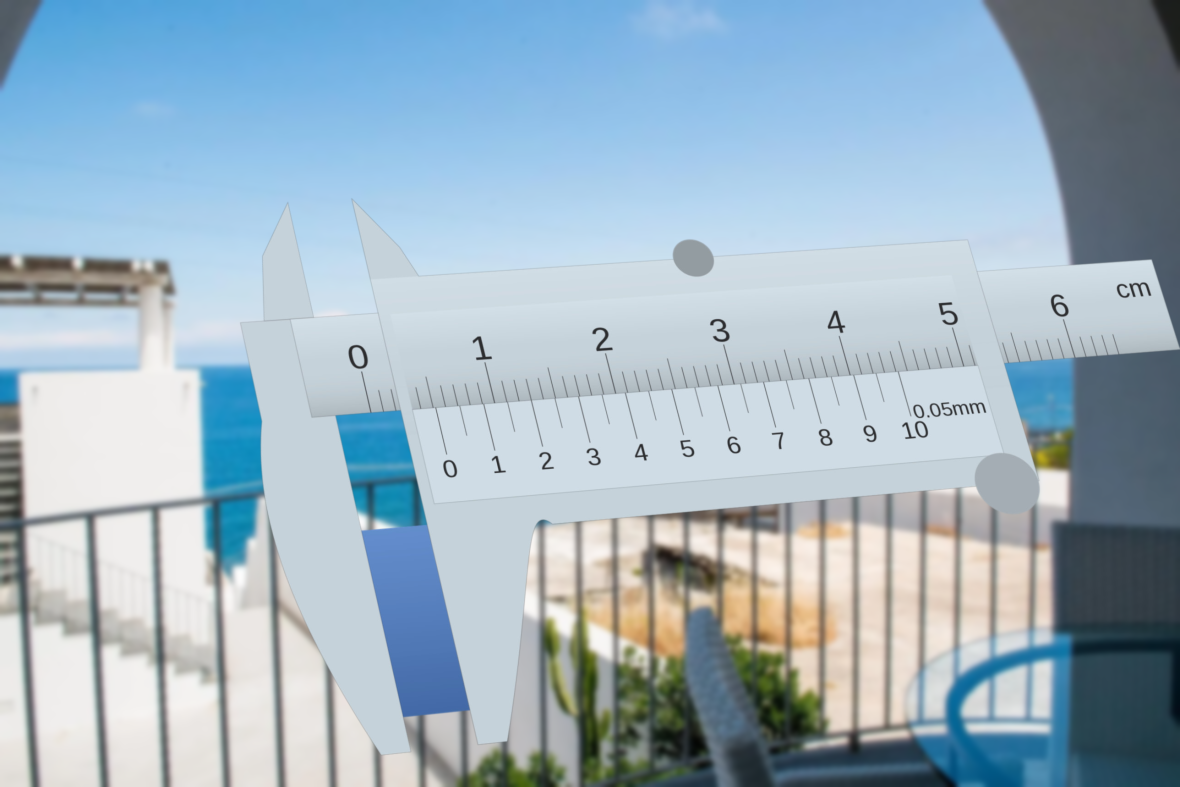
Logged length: 5.2 mm
